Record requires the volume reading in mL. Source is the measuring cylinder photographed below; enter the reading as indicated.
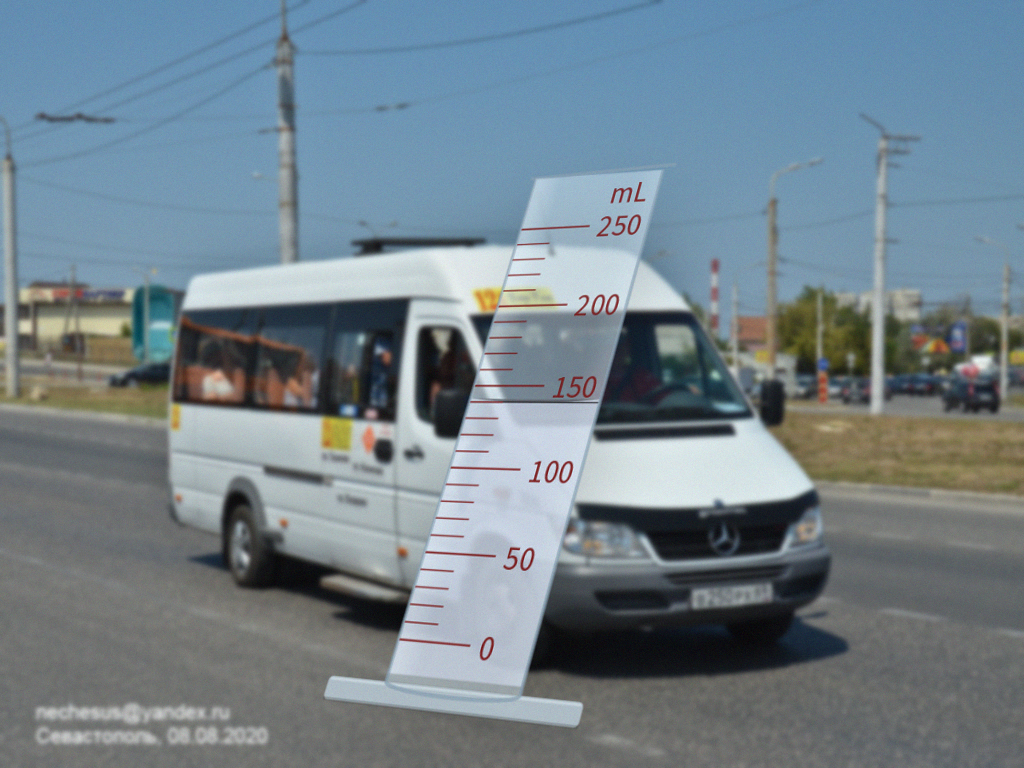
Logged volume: 140 mL
